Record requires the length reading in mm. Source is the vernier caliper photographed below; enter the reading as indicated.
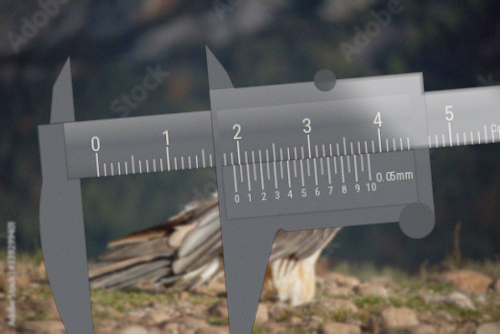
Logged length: 19.2 mm
